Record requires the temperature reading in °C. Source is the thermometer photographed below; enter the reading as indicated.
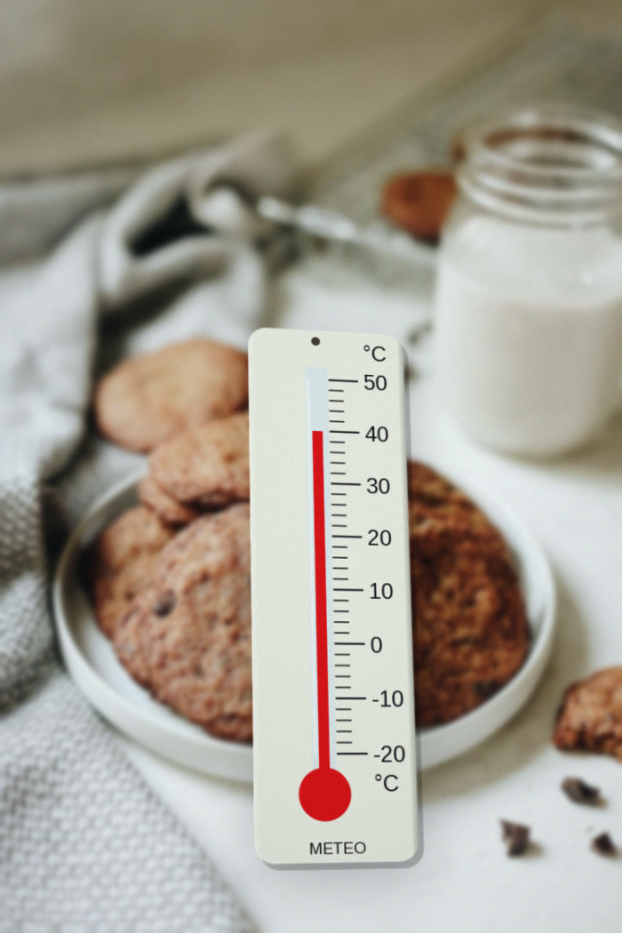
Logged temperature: 40 °C
